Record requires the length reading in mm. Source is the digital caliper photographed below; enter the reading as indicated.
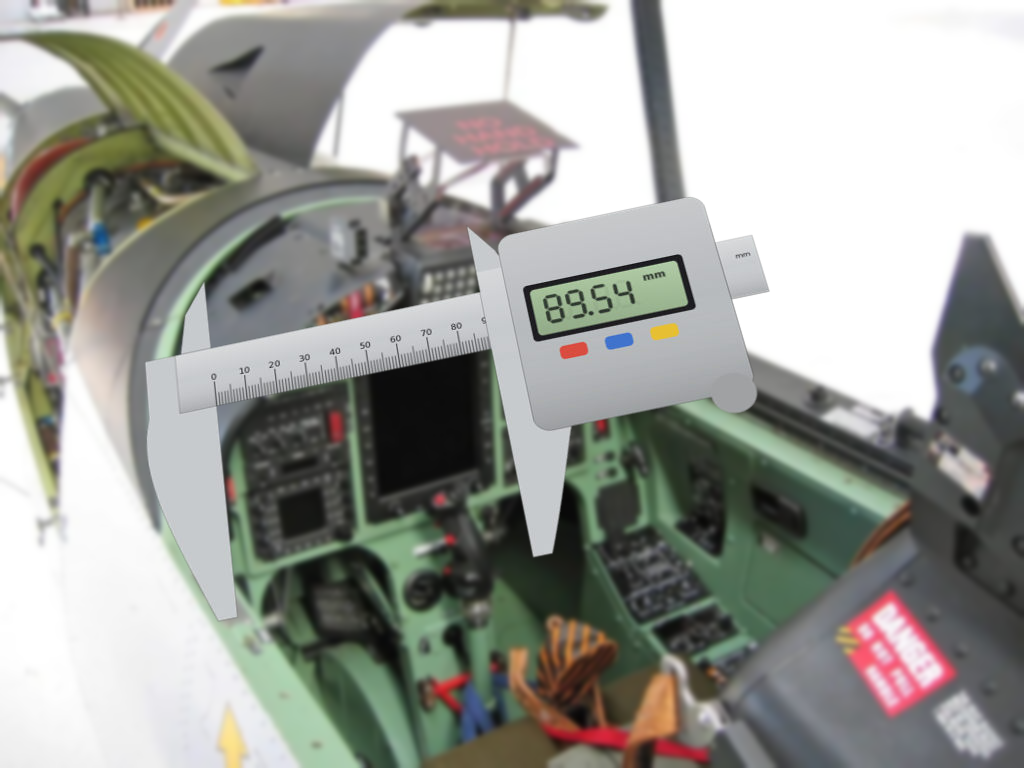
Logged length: 89.54 mm
